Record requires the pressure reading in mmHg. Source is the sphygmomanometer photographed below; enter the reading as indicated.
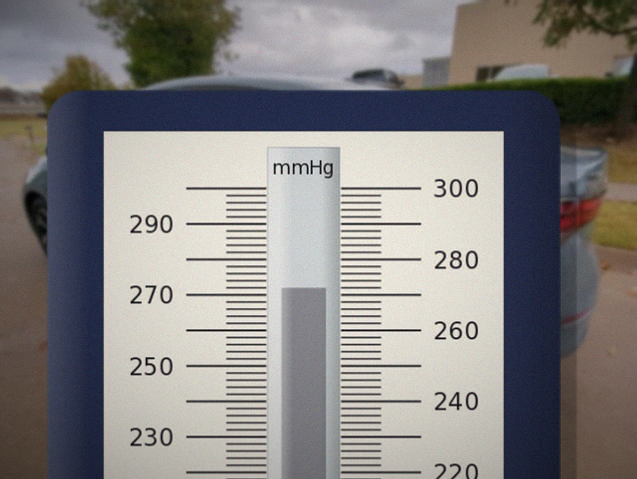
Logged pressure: 272 mmHg
